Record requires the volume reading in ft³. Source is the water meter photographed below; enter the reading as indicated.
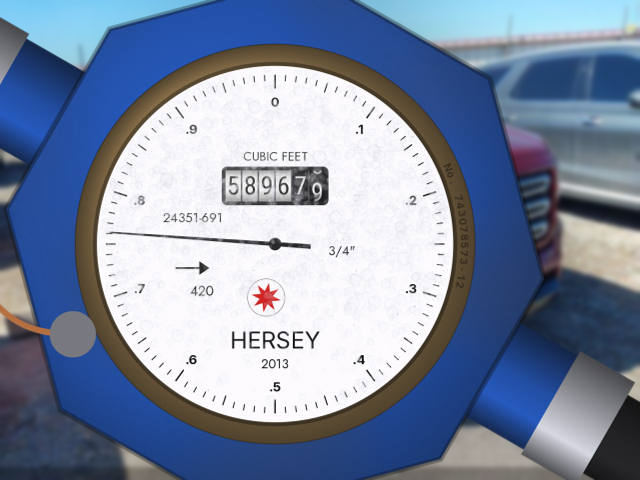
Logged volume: 589678.76 ft³
